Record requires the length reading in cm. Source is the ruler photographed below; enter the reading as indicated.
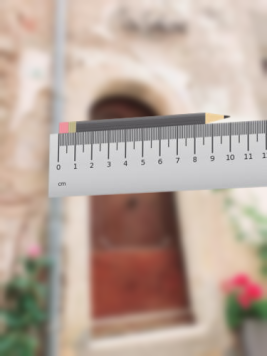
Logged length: 10 cm
